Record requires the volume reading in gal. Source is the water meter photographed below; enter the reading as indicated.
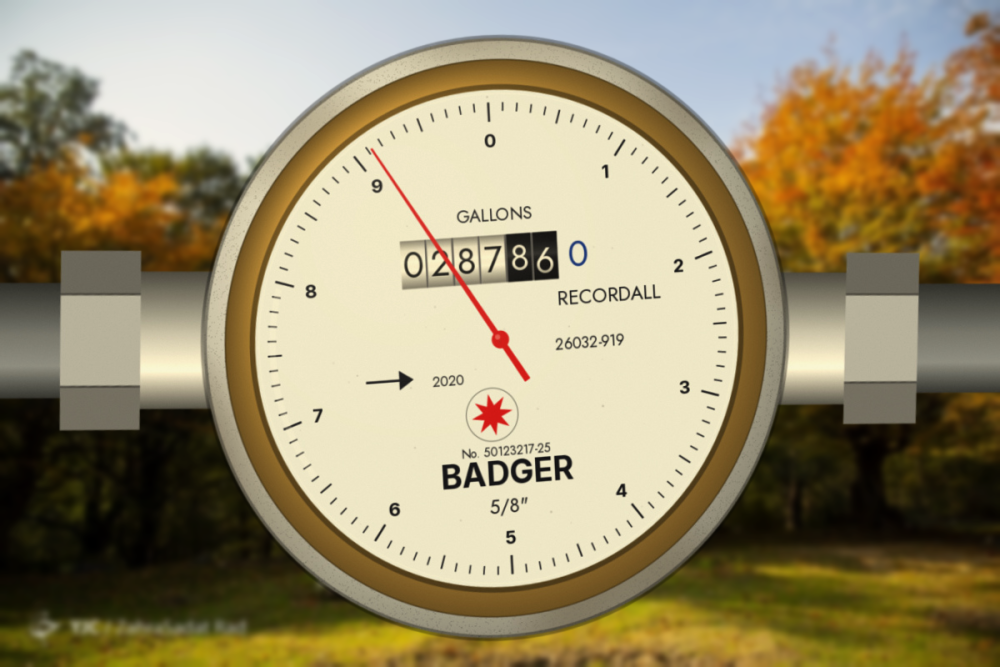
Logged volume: 287859.1 gal
